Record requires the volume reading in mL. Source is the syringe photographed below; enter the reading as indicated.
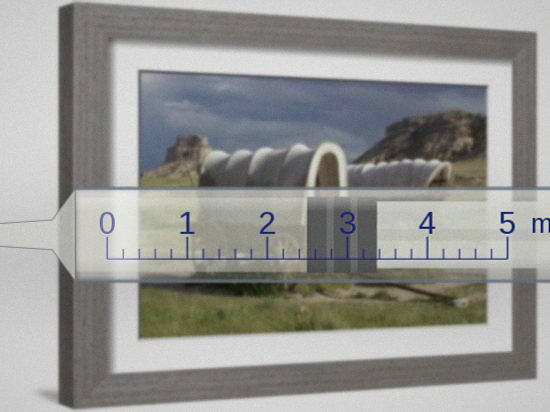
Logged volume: 2.5 mL
